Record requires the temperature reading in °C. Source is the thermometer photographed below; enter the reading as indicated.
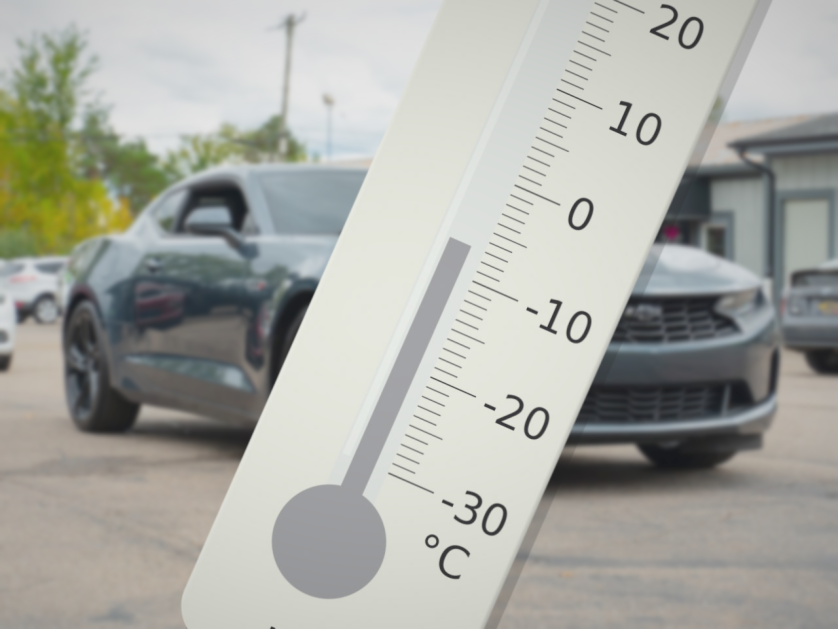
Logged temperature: -7 °C
